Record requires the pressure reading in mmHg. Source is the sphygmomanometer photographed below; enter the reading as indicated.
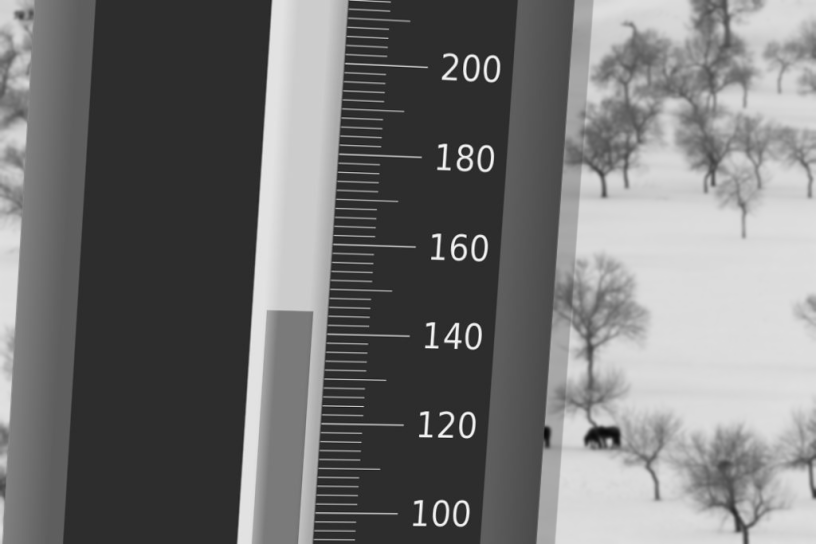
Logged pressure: 145 mmHg
